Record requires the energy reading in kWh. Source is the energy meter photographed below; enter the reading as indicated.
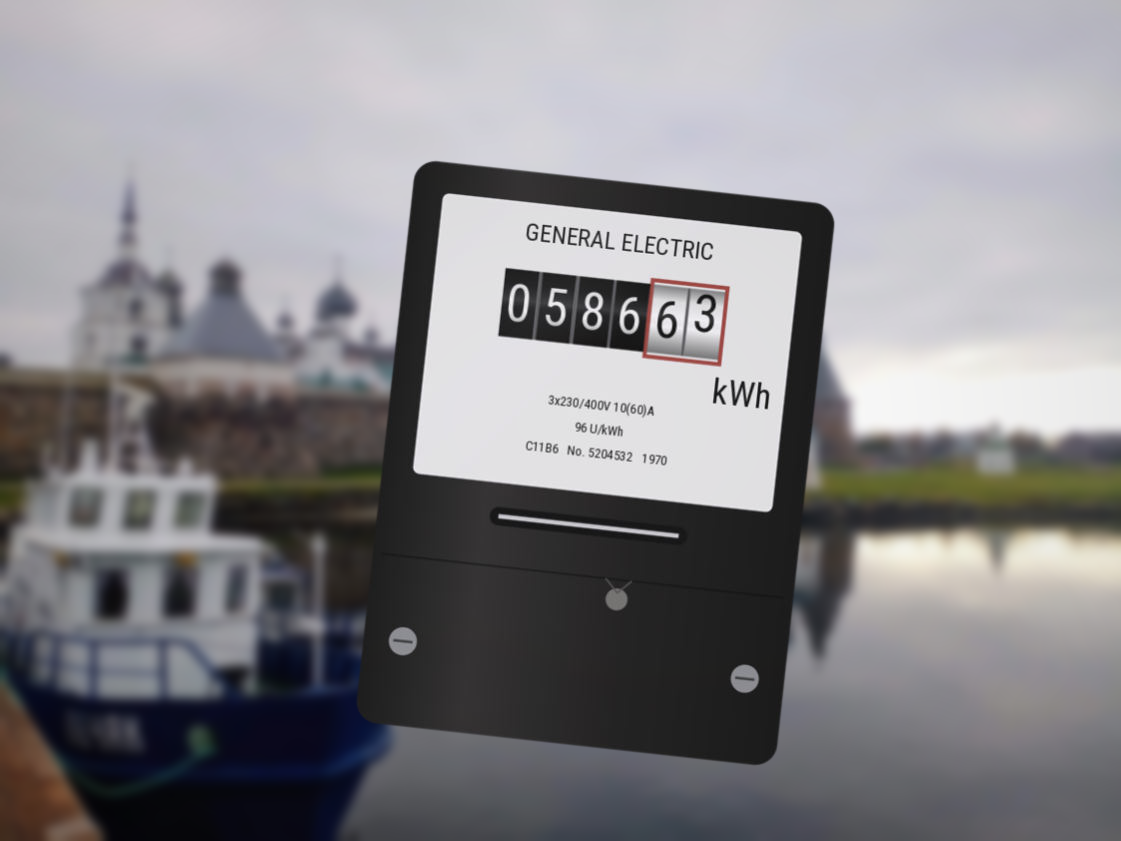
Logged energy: 586.63 kWh
